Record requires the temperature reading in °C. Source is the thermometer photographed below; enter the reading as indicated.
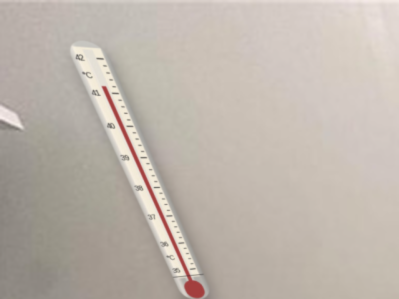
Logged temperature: 41.2 °C
